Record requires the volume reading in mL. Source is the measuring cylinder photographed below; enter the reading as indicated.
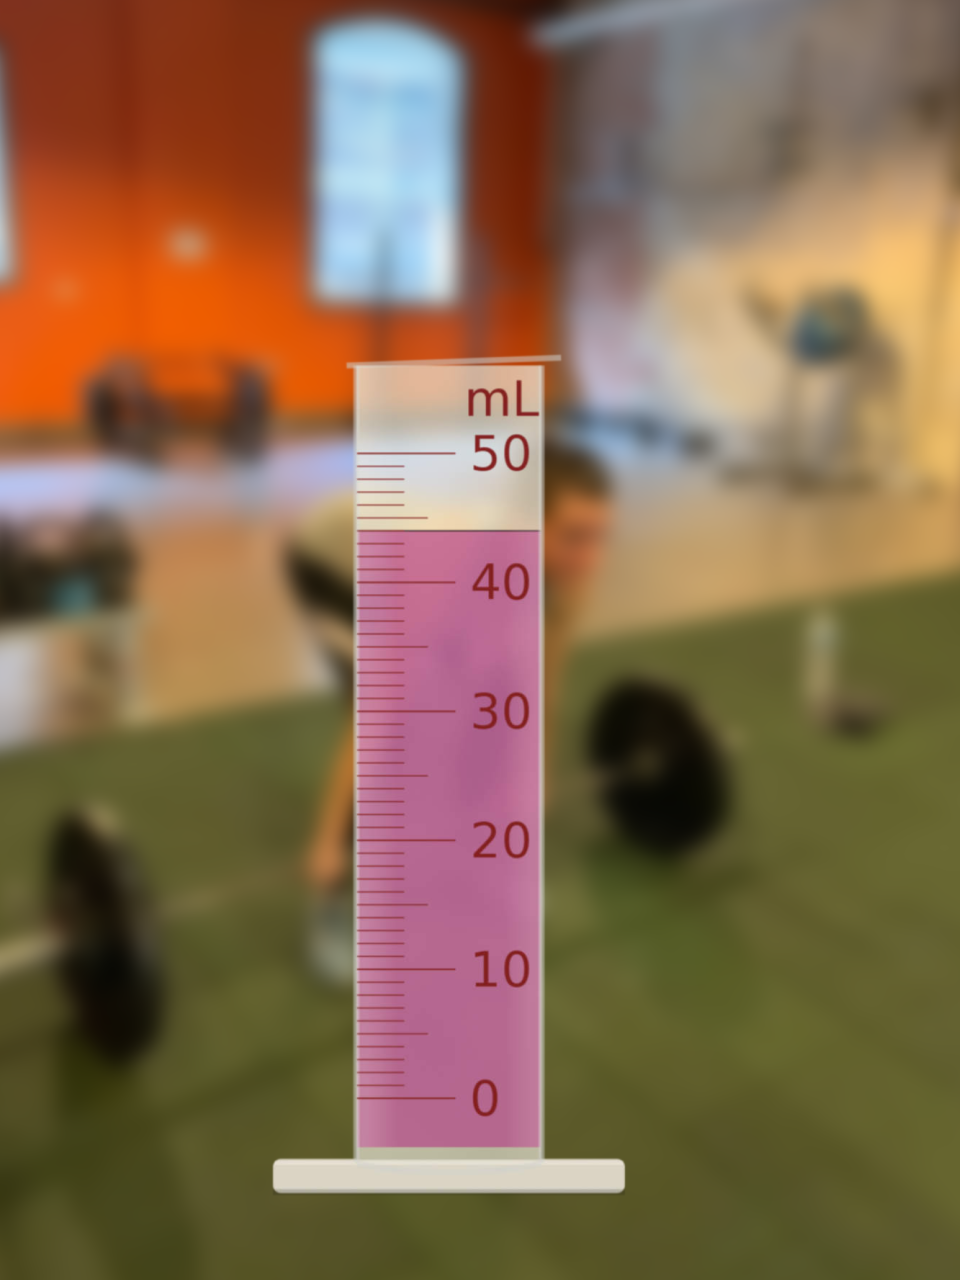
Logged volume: 44 mL
